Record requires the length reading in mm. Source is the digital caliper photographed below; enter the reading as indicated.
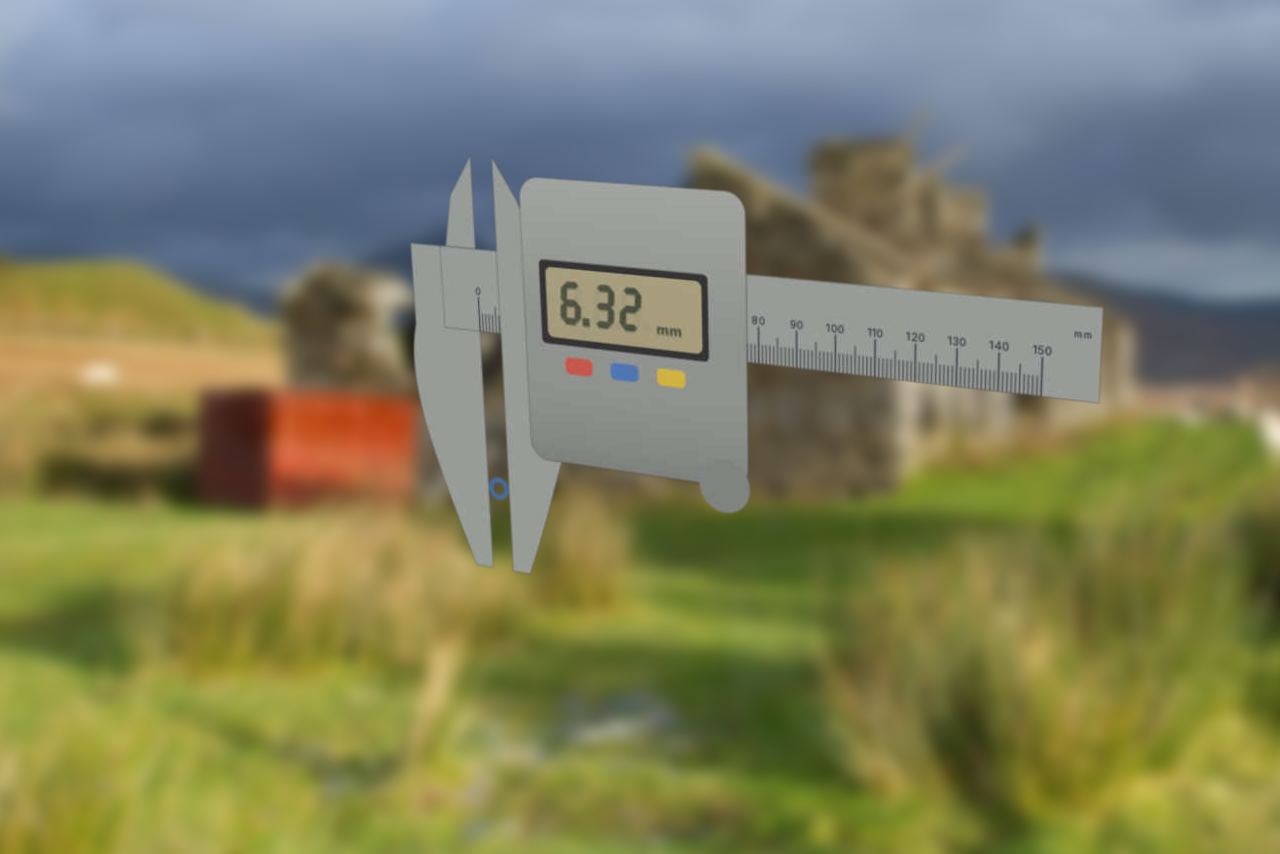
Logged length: 6.32 mm
